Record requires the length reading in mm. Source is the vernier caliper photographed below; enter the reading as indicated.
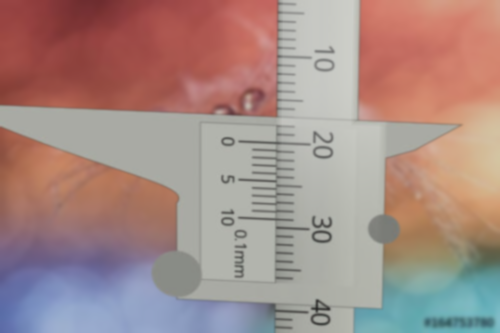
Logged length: 20.0 mm
